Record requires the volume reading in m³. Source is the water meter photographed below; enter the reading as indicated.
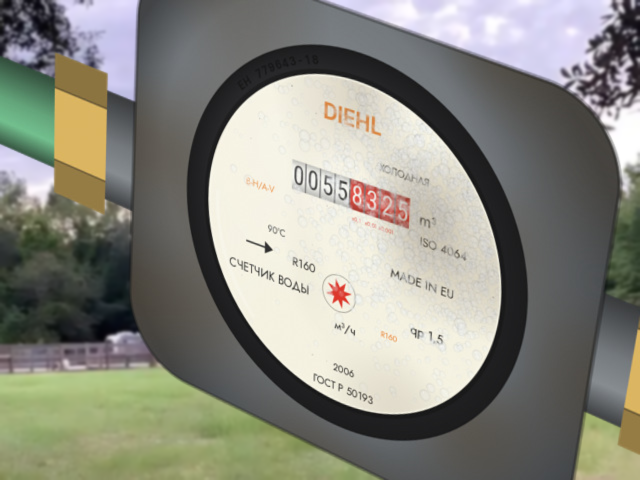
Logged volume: 55.8325 m³
